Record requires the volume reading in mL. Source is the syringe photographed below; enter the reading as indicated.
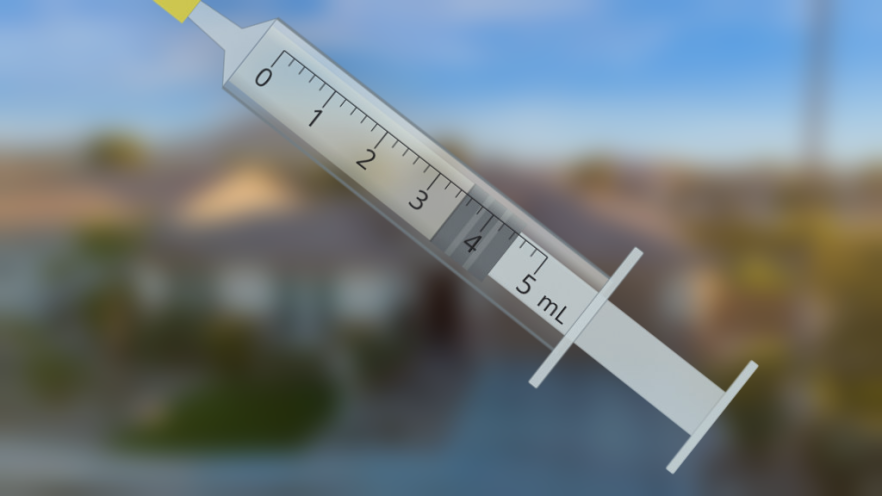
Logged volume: 3.5 mL
